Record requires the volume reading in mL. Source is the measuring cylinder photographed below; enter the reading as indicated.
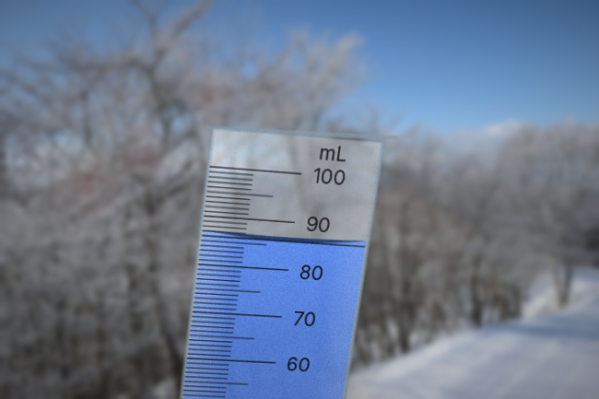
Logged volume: 86 mL
